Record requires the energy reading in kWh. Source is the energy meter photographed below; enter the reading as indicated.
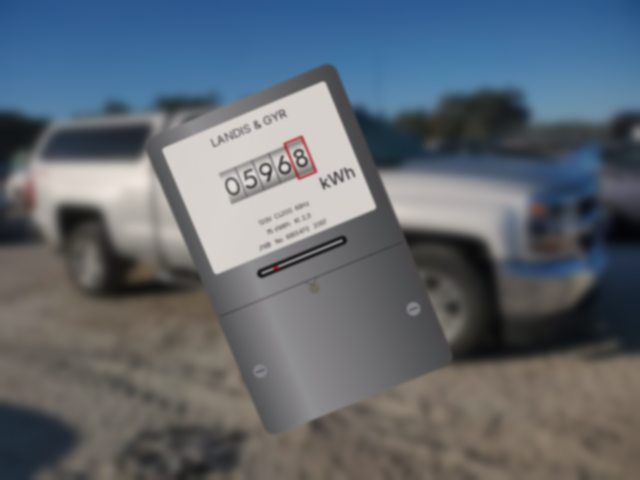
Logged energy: 596.8 kWh
